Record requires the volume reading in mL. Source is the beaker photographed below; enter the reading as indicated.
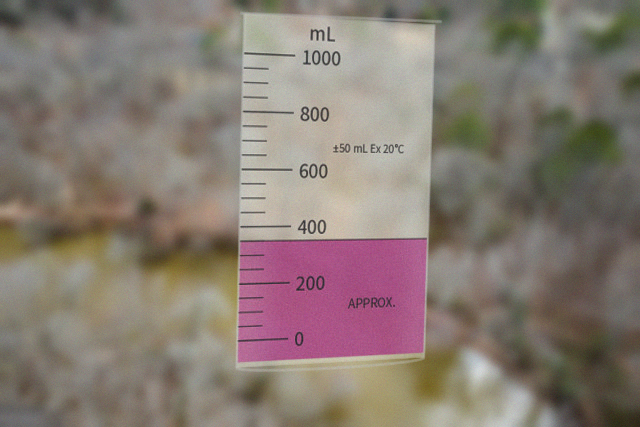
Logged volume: 350 mL
